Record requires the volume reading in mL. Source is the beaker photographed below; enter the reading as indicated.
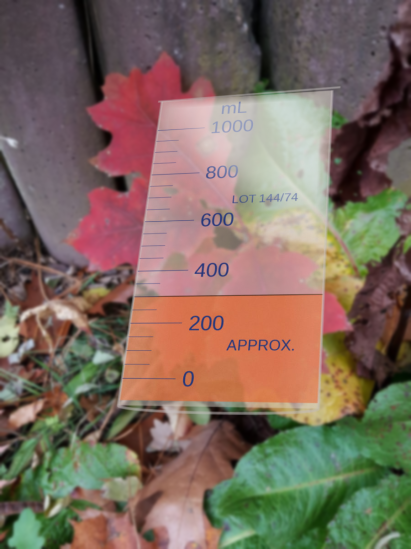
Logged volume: 300 mL
